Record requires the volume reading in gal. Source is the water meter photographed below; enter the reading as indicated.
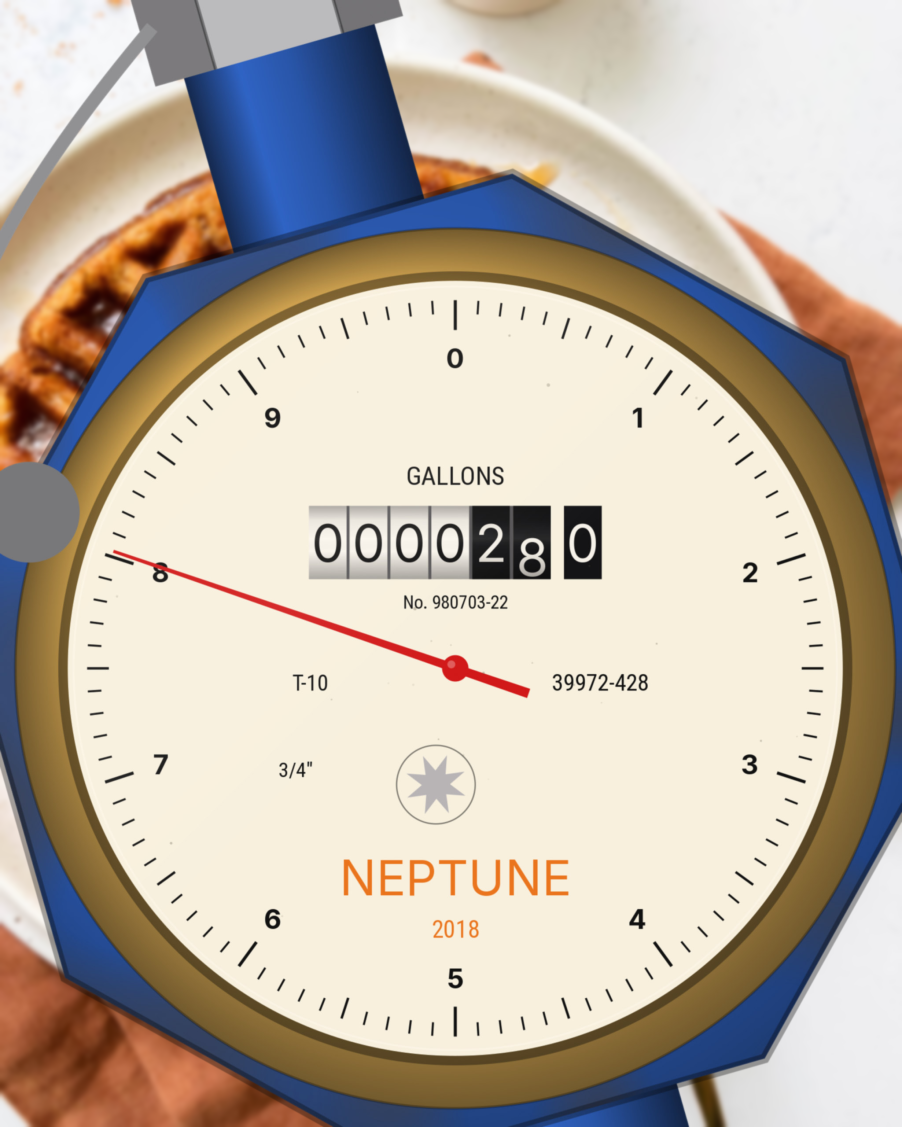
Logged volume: 278.0 gal
